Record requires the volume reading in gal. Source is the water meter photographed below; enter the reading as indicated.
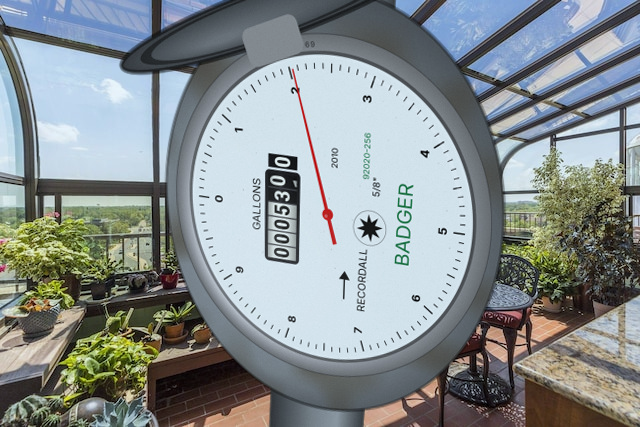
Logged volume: 5302.0 gal
